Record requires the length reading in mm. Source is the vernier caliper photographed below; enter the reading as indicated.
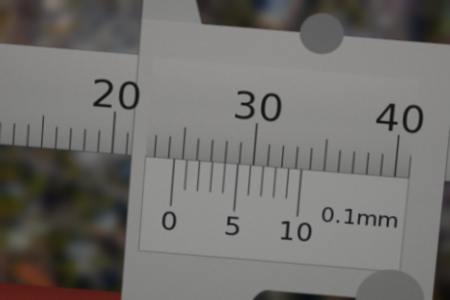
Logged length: 24.4 mm
